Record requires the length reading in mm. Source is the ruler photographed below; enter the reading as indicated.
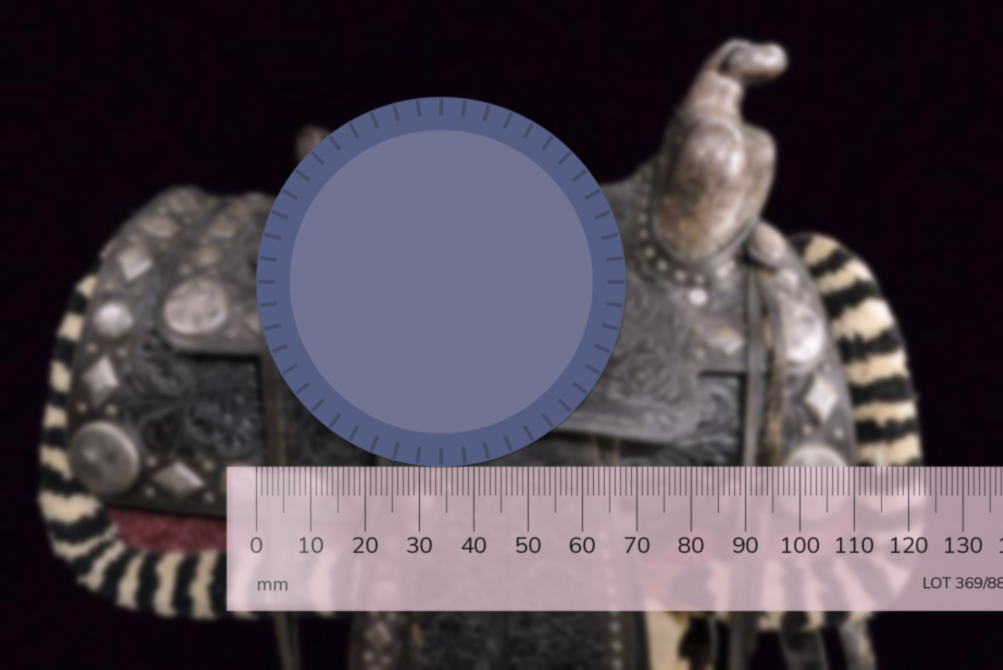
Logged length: 68 mm
